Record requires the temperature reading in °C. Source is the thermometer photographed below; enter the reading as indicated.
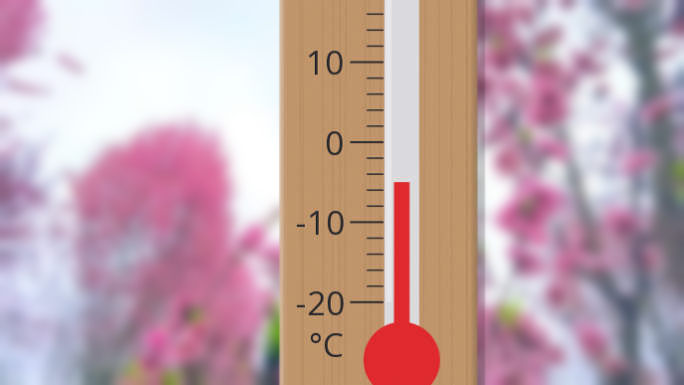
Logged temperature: -5 °C
